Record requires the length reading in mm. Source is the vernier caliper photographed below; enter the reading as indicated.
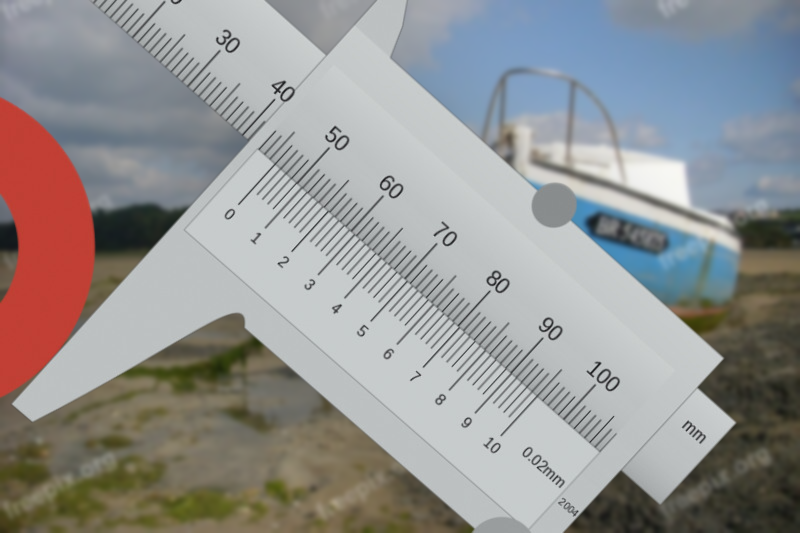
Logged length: 46.0 mm
